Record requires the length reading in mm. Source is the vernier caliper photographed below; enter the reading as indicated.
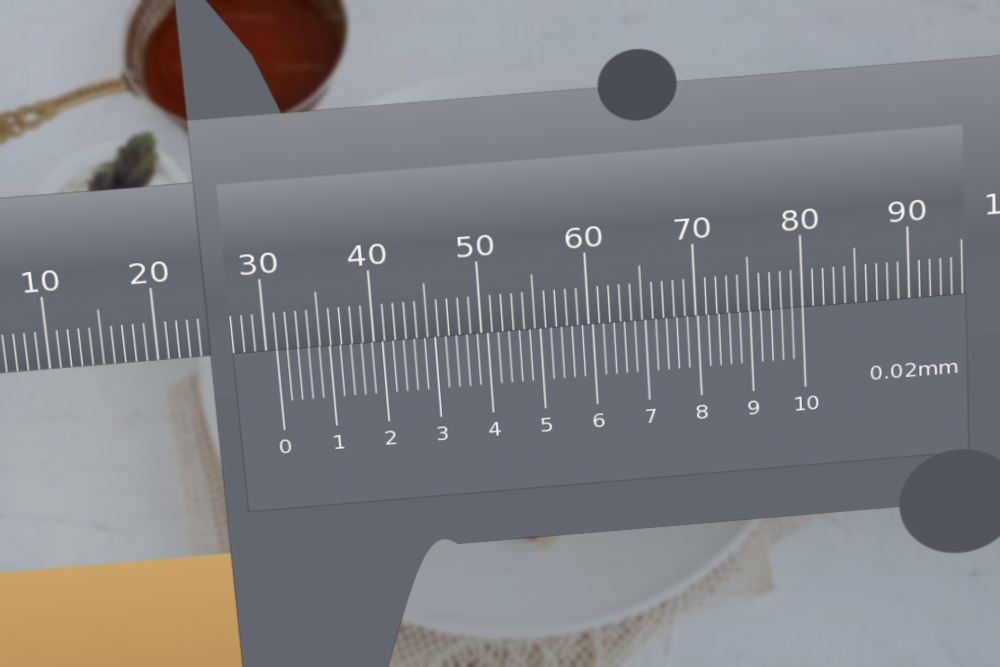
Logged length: 31.0 mm
